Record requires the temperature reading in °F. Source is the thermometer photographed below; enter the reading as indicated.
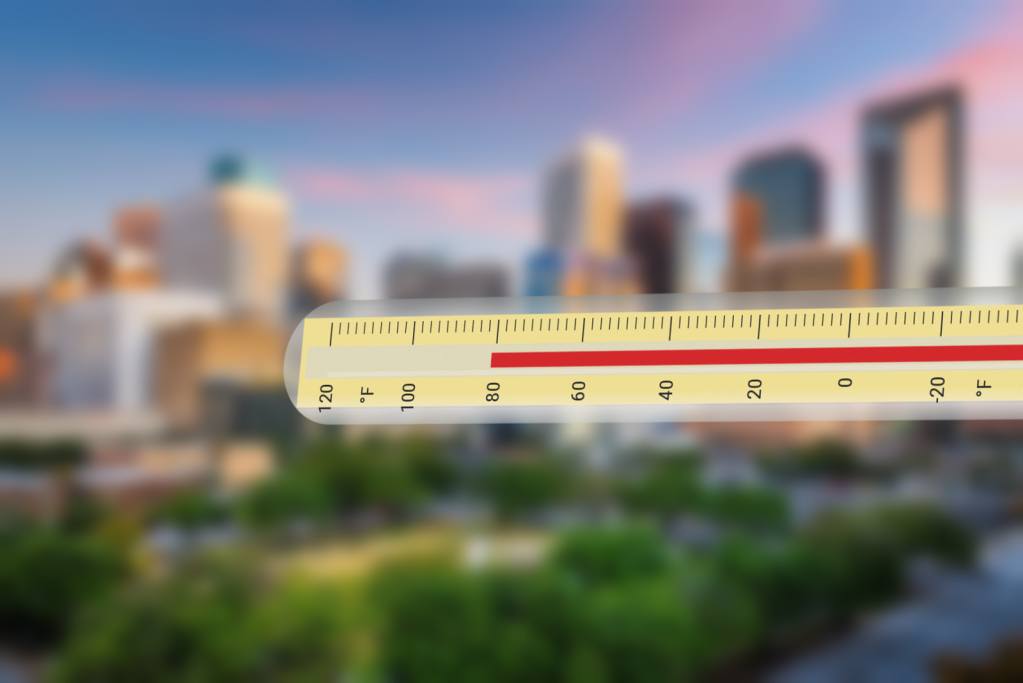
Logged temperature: 81 °F
